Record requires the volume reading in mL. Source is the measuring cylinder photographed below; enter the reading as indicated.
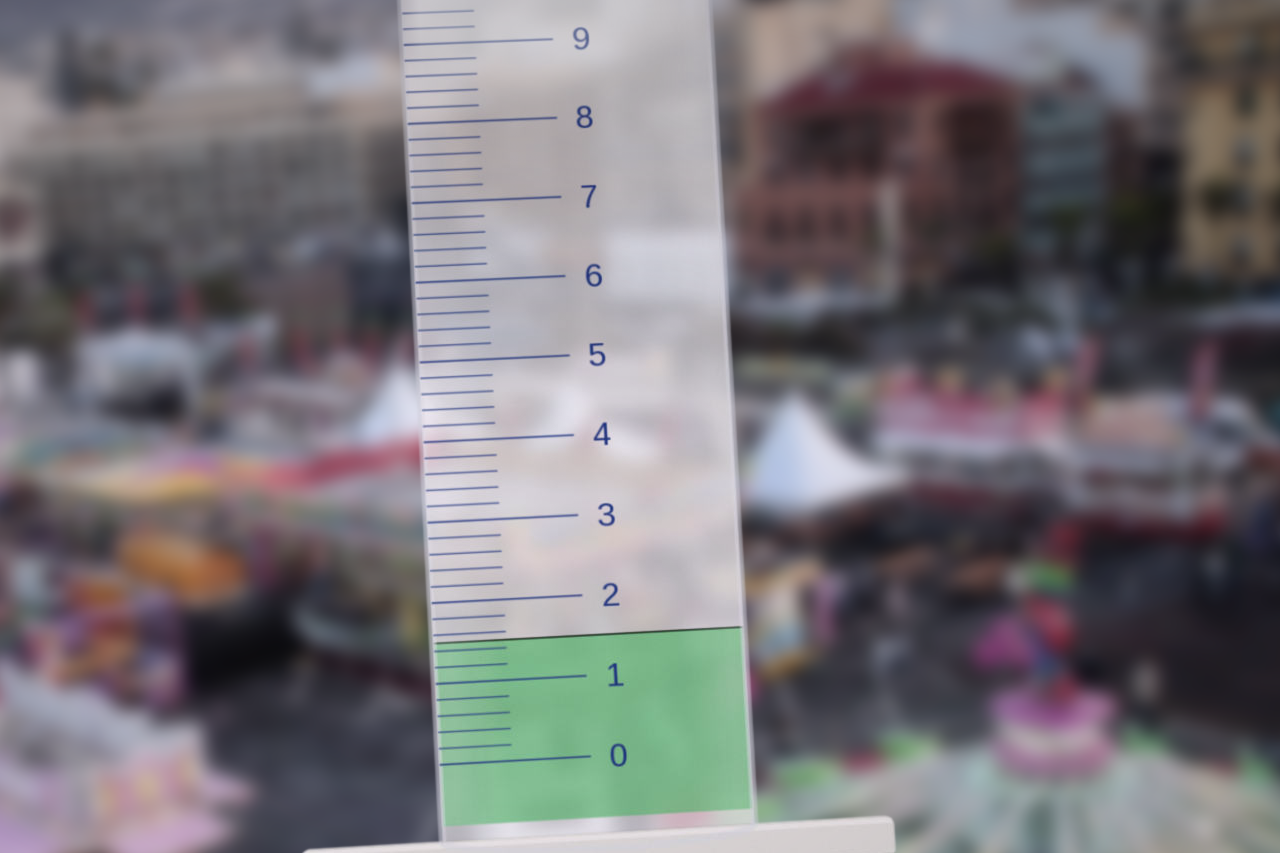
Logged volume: 1.5 mL
